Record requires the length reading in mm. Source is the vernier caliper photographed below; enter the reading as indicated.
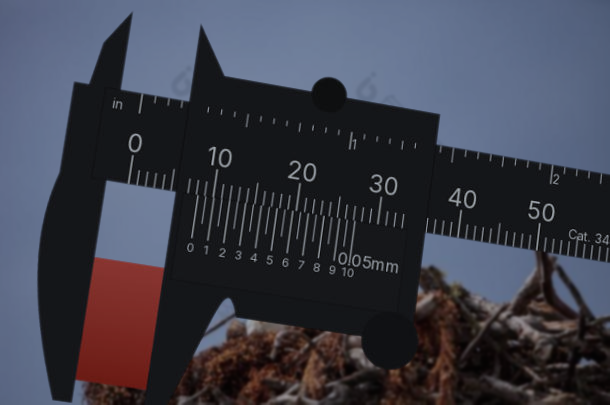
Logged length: 8.2 mm
